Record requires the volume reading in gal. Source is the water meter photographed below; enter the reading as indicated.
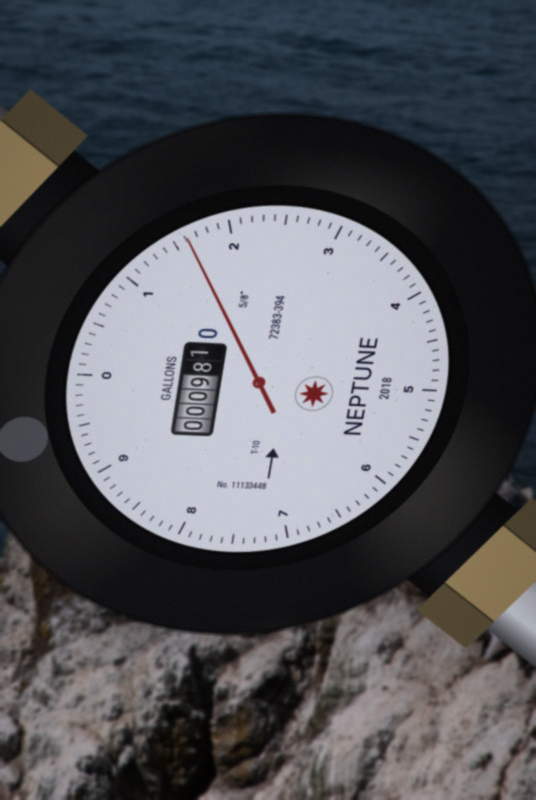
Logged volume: 9811.6 gal
